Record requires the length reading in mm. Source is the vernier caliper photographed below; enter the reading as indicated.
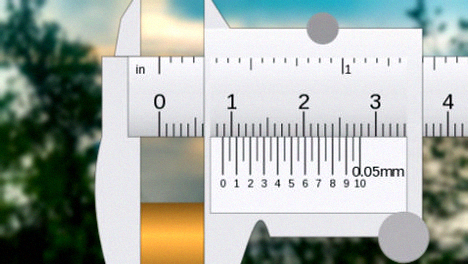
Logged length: 8.8 mm
